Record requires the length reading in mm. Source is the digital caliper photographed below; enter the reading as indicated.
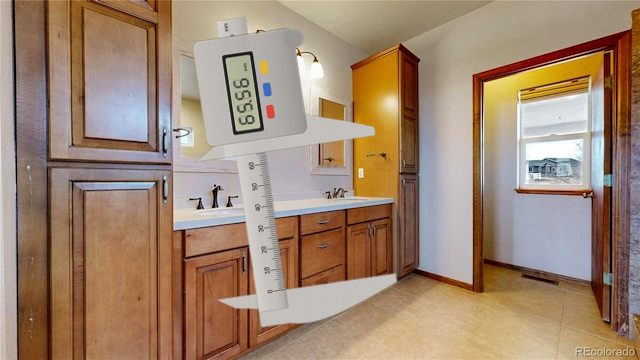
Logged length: 65.56 mm
